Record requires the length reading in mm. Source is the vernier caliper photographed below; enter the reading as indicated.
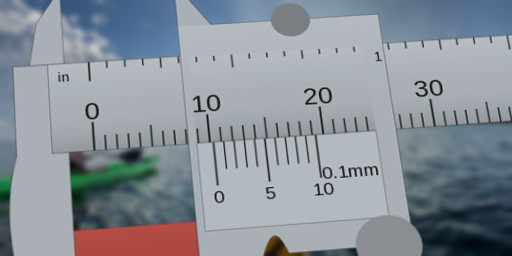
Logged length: 10.3 mm
